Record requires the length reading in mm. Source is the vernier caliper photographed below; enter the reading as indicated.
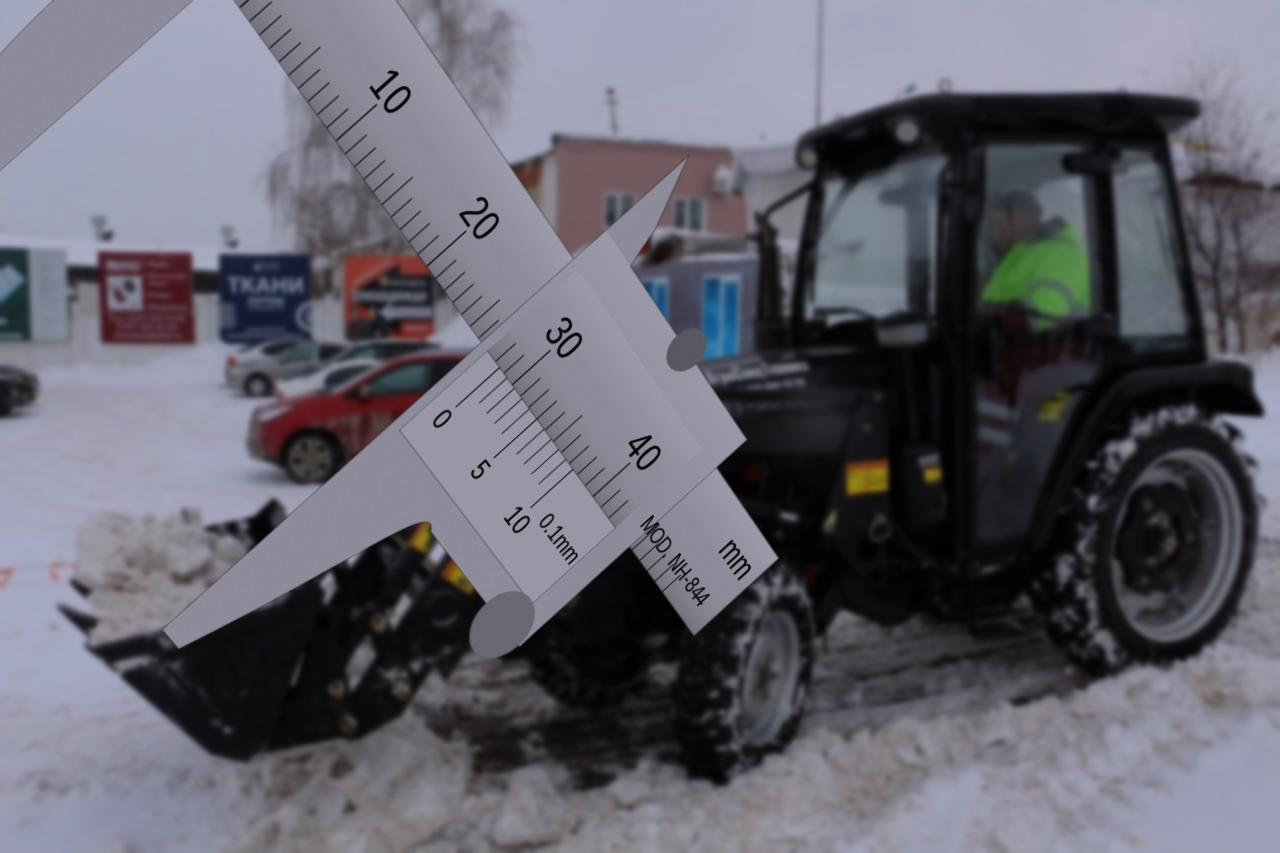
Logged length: 28.5 mm
